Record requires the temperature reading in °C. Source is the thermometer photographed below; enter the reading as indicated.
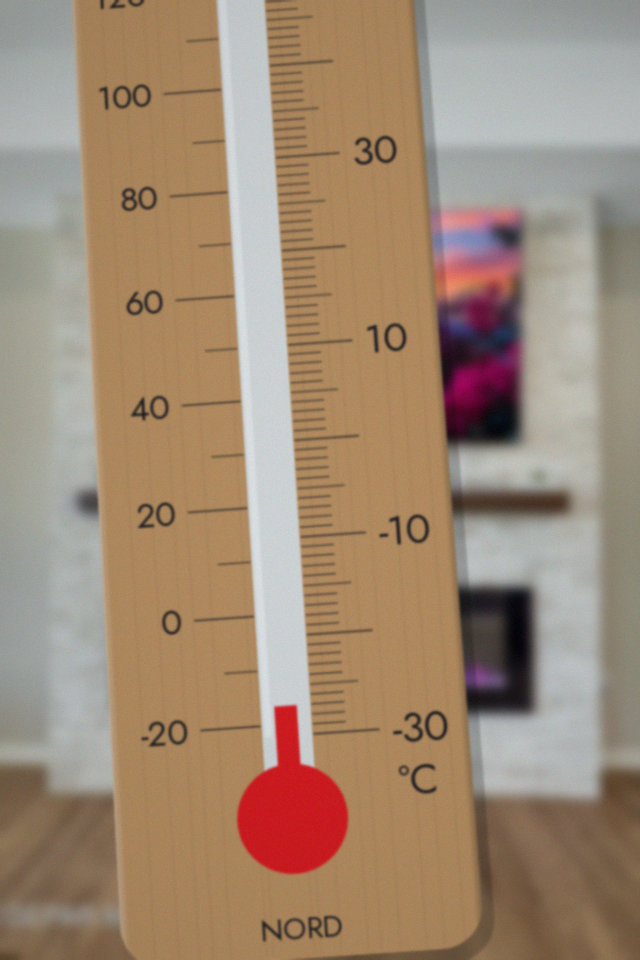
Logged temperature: -27 °C
